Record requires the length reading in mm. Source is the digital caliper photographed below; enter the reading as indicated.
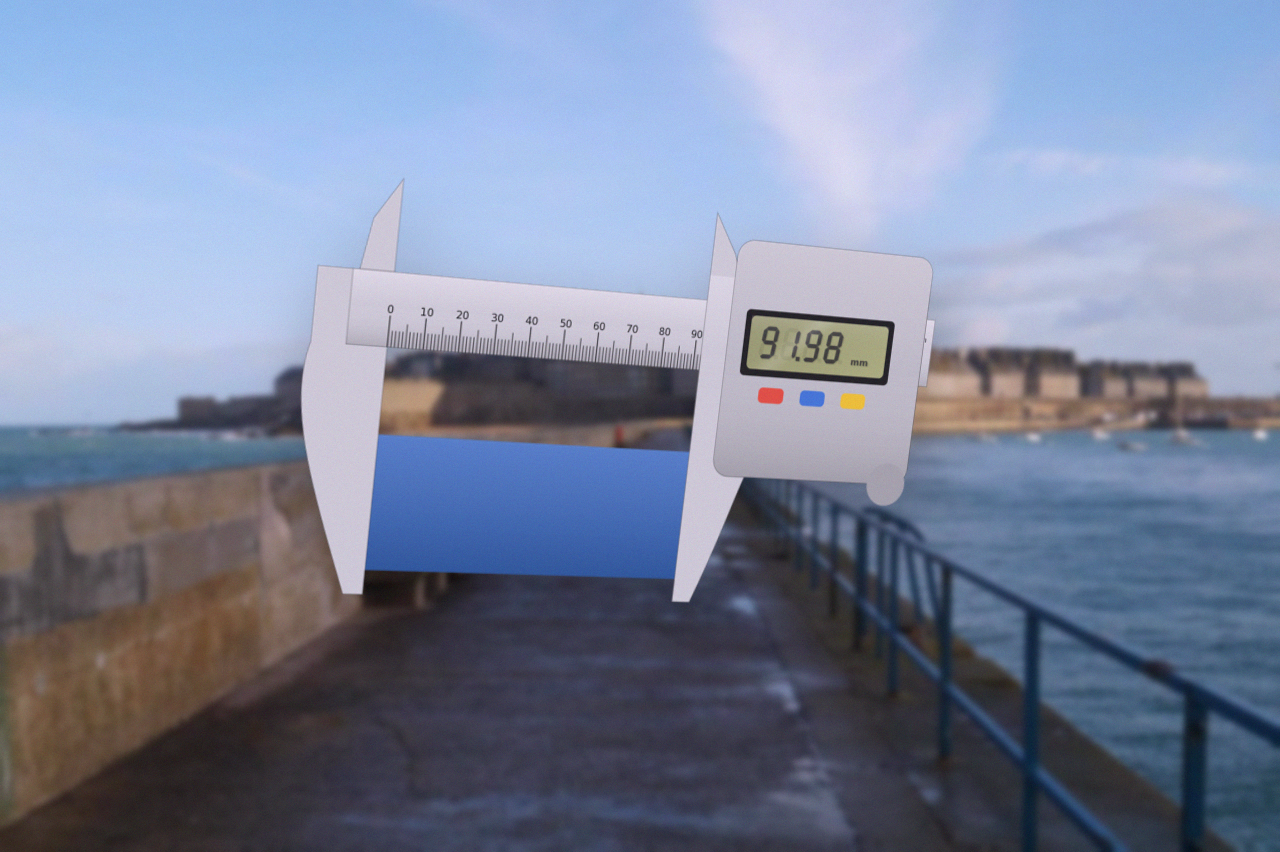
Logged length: 91.98 mm
